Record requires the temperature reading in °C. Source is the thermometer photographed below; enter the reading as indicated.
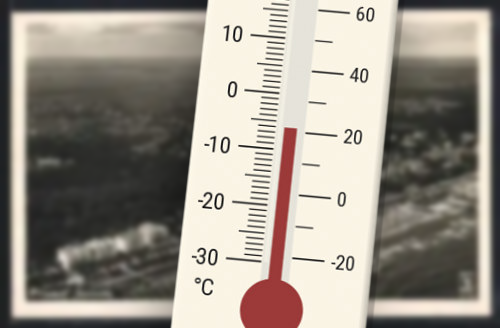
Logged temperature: -6 °C
